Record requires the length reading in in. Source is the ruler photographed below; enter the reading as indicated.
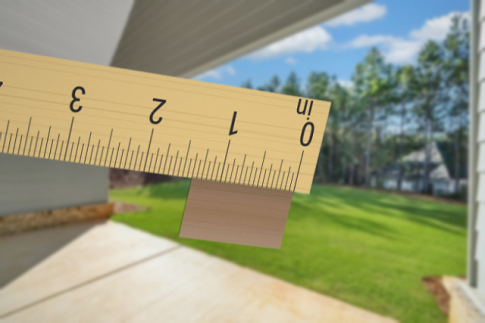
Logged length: 1.375 in
